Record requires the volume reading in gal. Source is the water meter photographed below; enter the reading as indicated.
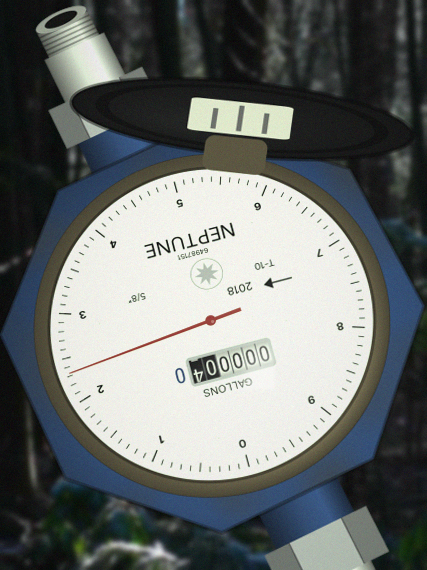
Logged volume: 42.3 gal
